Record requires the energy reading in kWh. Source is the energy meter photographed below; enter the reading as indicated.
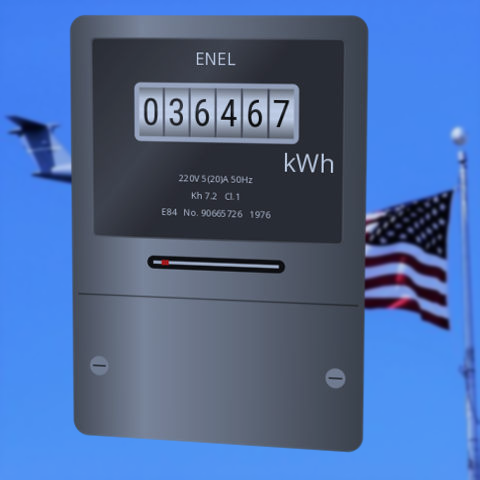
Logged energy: 36467 kWh
